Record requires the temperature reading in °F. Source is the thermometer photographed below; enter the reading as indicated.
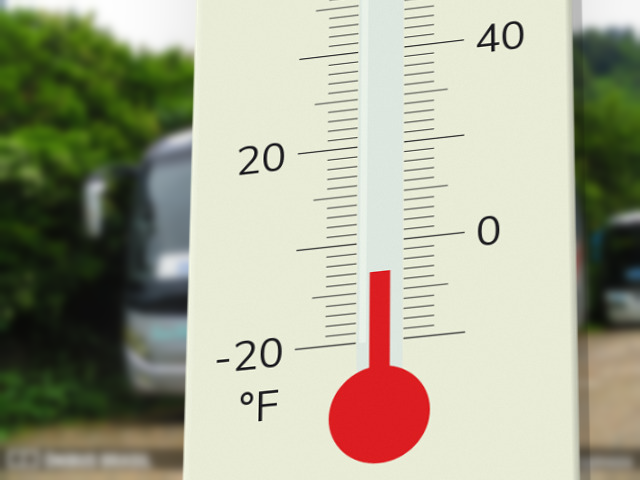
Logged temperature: -6 °F
